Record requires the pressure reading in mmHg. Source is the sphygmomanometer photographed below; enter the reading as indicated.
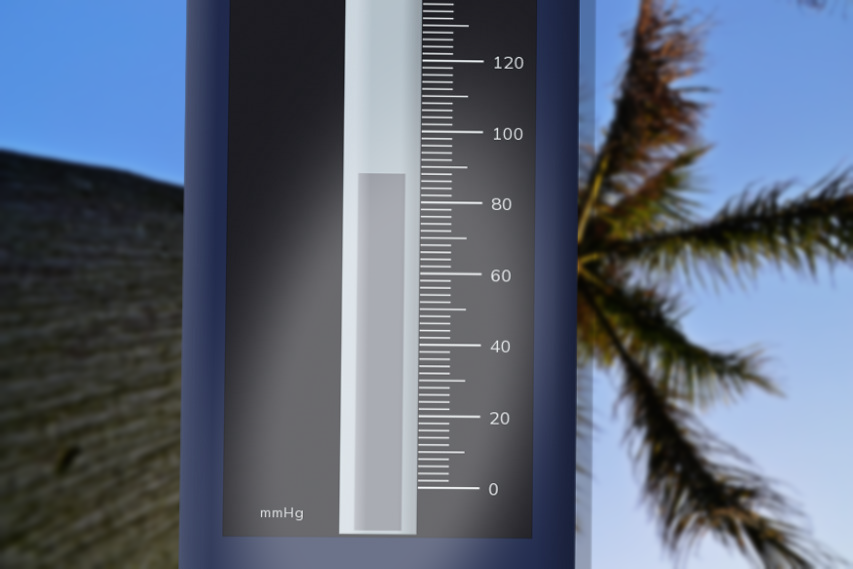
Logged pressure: 88 mmHg
